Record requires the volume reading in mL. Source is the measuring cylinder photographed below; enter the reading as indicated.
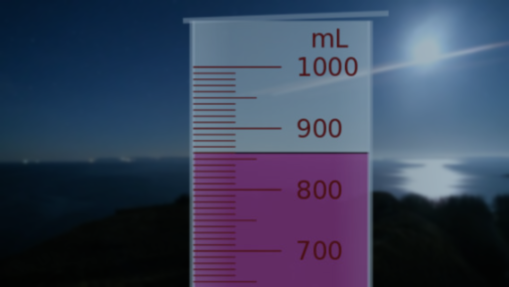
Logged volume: 860 mL
